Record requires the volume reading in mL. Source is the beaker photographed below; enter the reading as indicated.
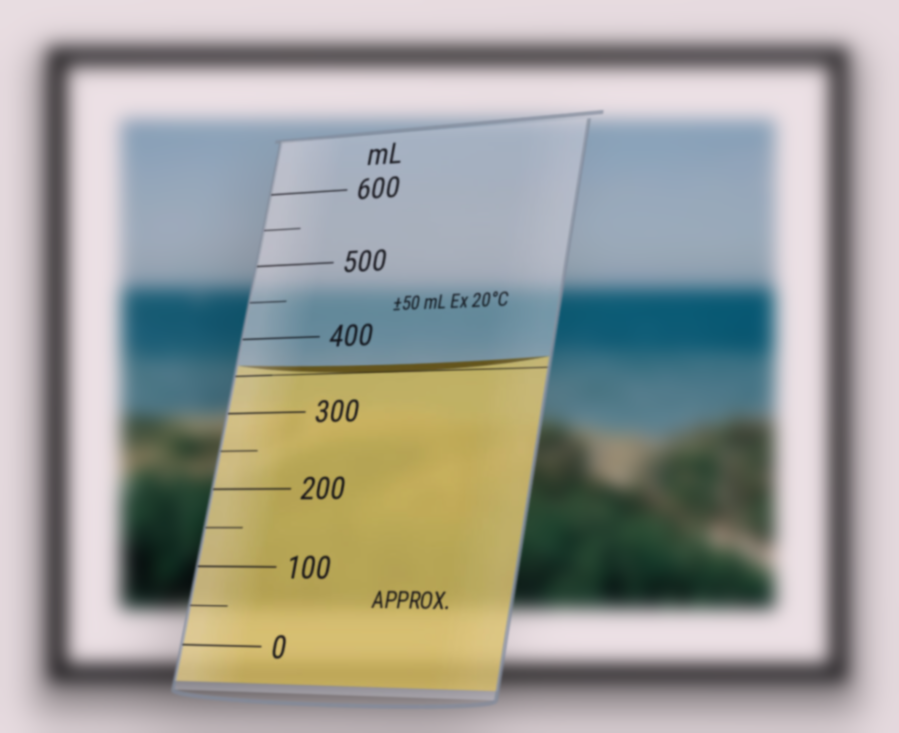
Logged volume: 350 mL
